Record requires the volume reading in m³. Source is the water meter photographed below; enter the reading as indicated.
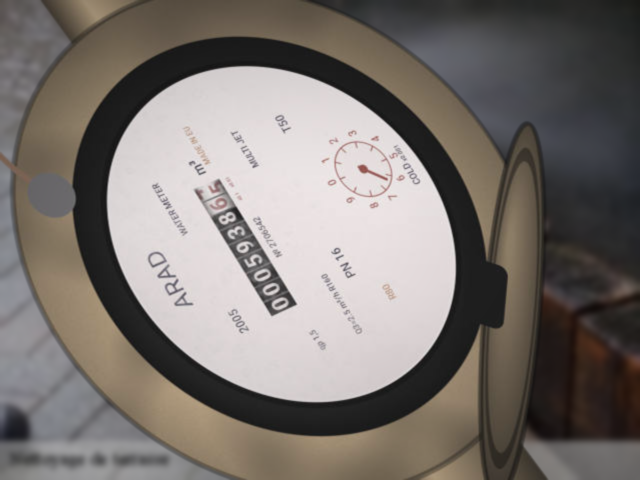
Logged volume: 5938.646 m³
